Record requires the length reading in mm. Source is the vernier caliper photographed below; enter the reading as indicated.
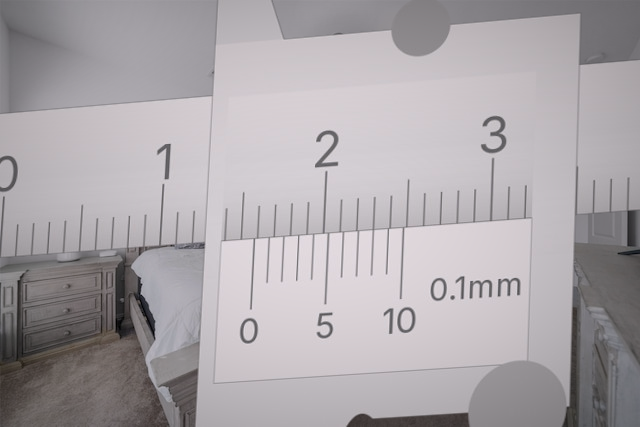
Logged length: 15.8 mm
